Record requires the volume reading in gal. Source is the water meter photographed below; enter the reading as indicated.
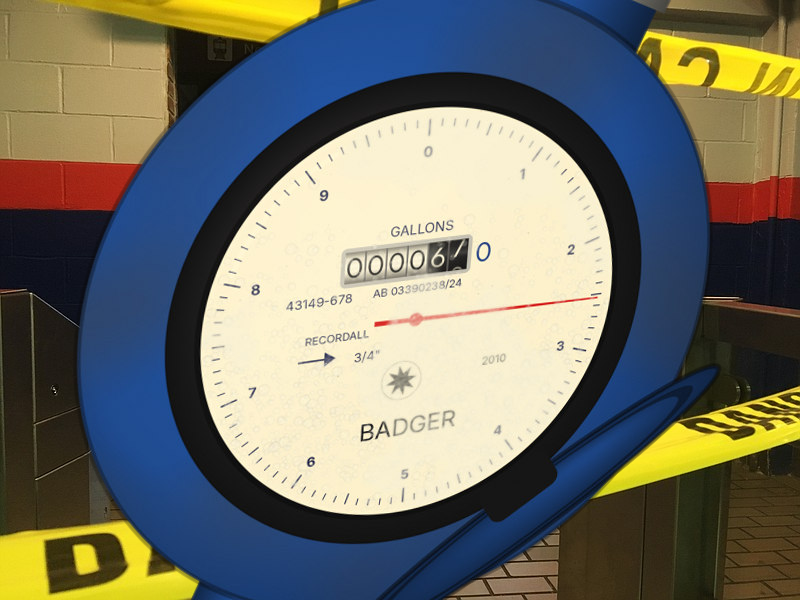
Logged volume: 672.5 gal
